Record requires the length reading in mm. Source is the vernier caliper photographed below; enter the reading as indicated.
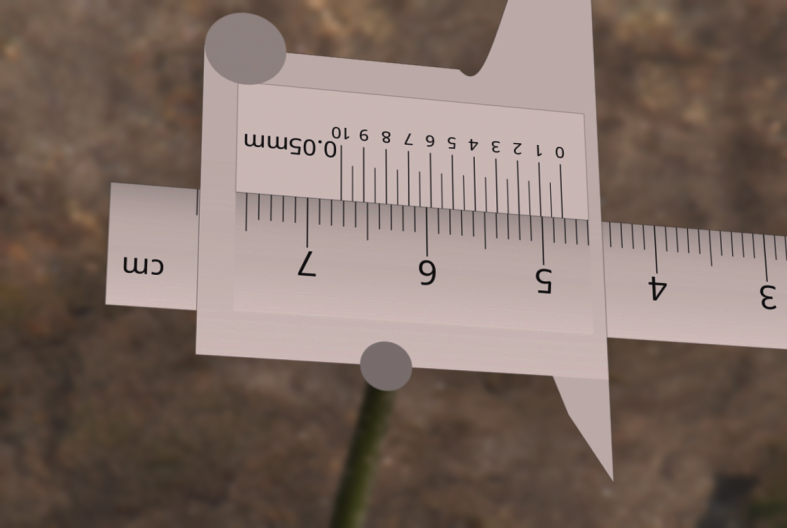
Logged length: 48.2 mm
